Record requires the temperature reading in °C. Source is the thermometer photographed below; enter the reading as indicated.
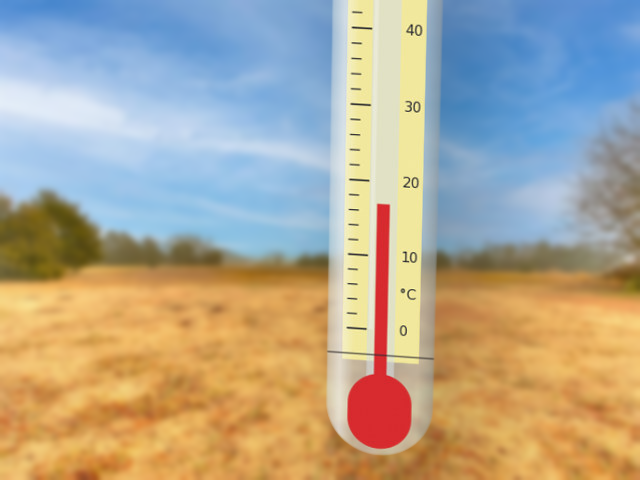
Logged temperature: 17 °C
